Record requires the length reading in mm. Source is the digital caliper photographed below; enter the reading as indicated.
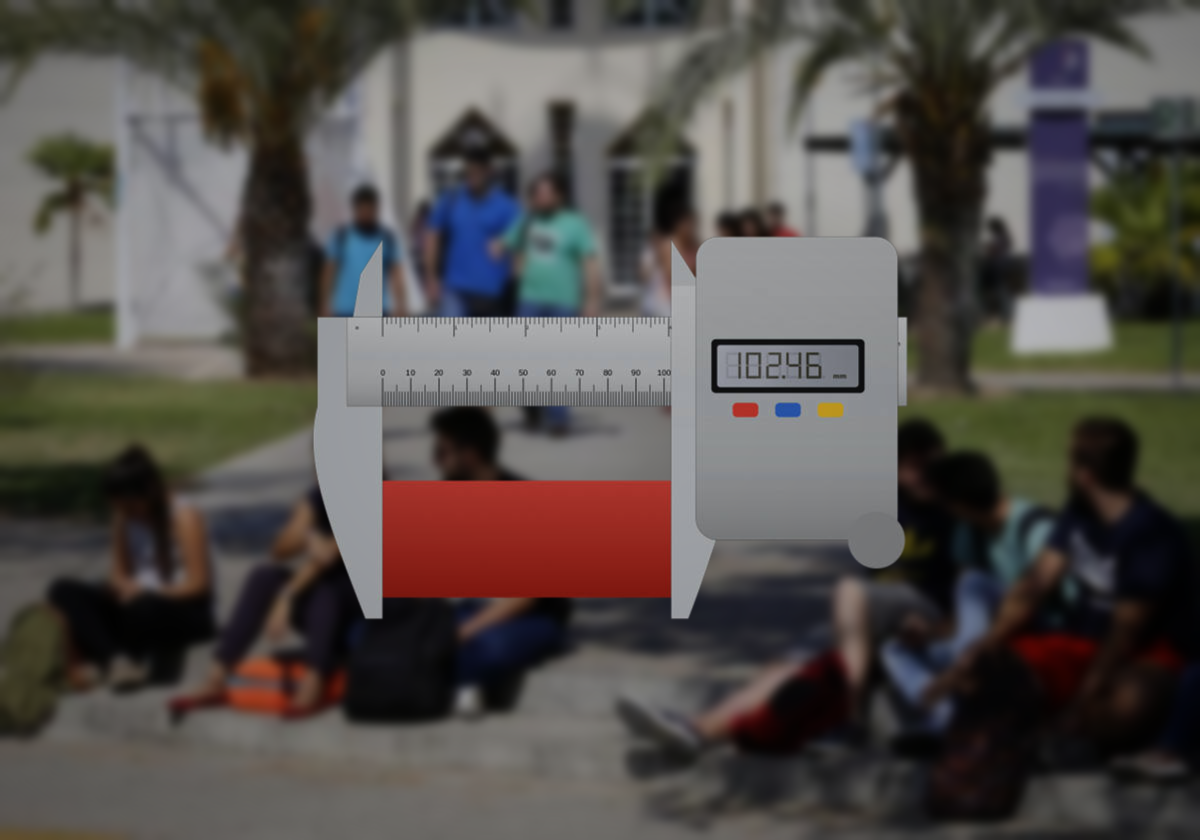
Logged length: 102.46 mm
